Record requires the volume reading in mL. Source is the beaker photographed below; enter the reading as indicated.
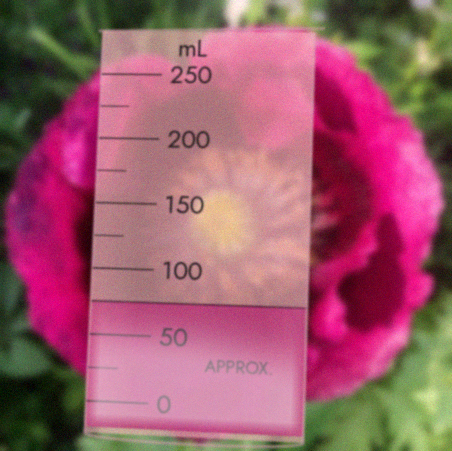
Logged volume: 75 mL
